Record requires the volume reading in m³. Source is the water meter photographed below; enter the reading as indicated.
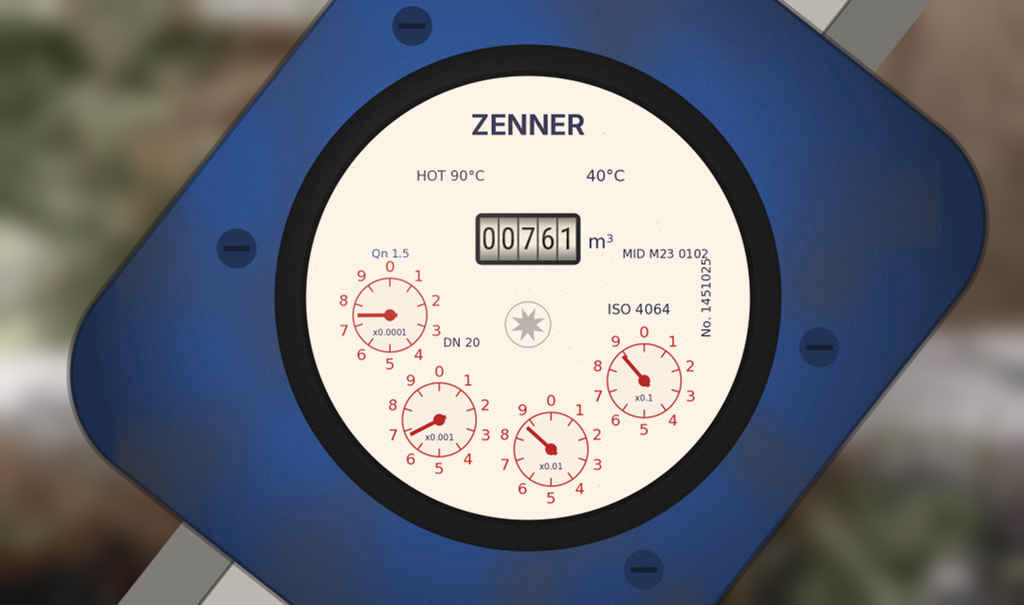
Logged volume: 761.8867 m³
